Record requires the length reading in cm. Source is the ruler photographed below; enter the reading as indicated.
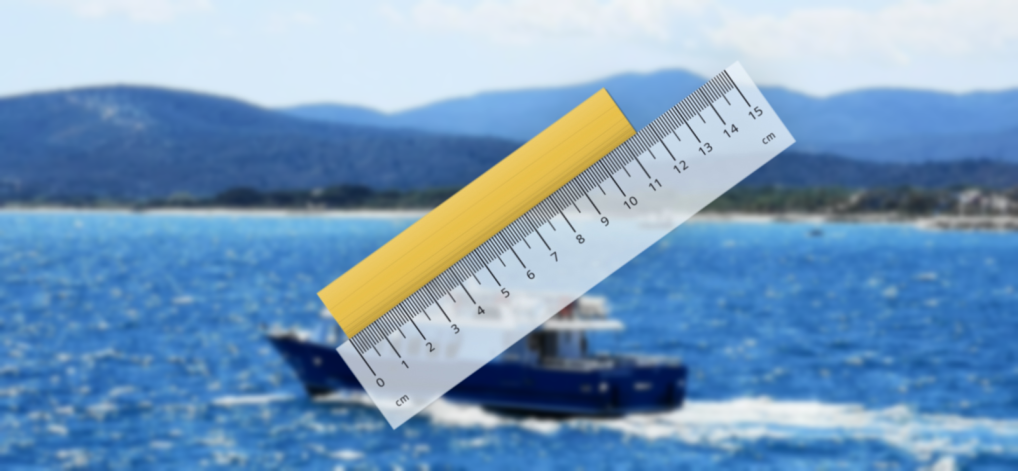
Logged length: 11.5 cm
